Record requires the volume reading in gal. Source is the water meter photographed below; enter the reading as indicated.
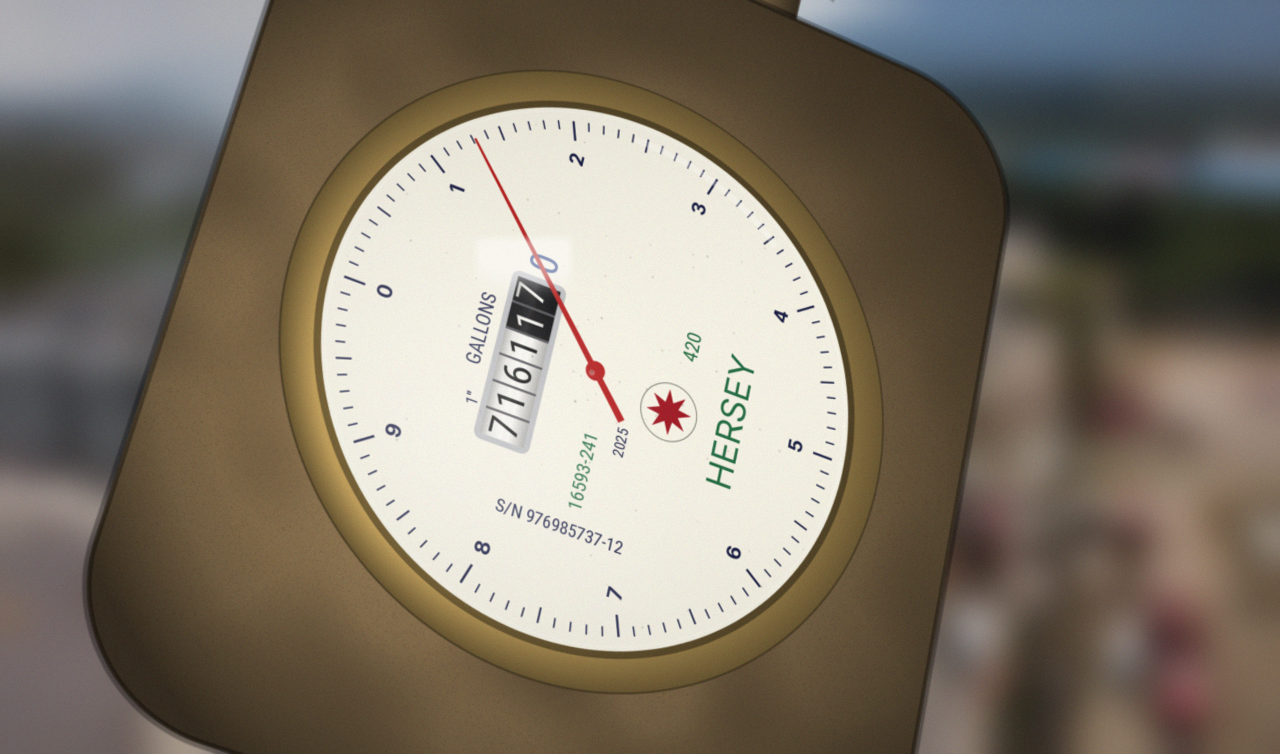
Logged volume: 7161171.3 gal
